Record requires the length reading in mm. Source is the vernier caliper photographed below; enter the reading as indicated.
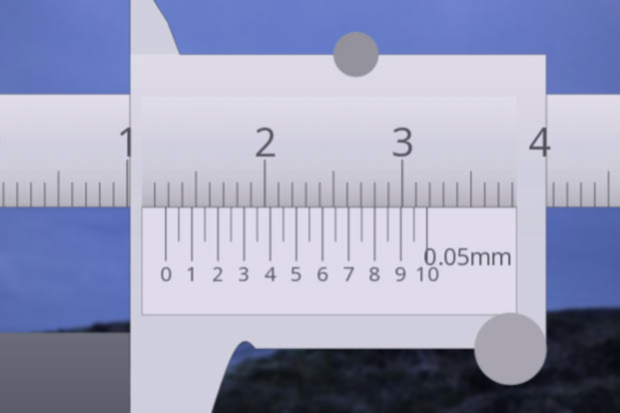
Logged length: 12.8 mm
